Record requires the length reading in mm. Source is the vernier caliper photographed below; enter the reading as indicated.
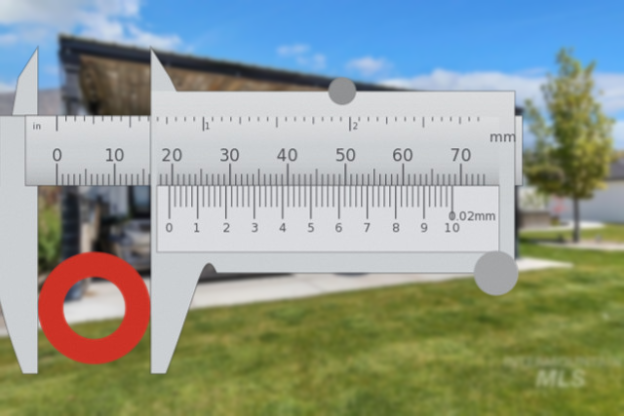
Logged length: 19.5 mm
